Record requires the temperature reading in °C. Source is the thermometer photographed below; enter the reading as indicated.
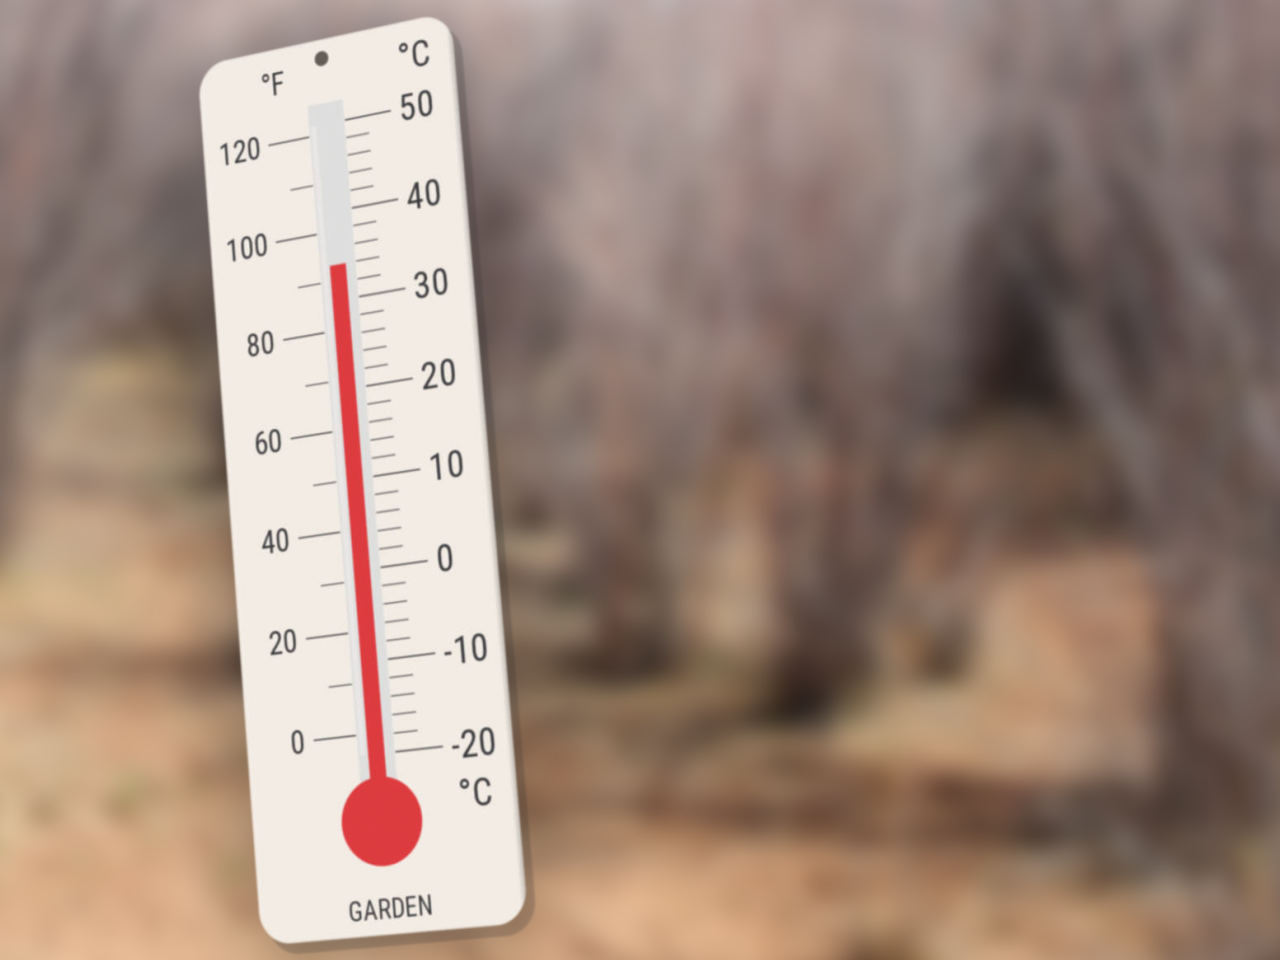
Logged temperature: 34 °C
